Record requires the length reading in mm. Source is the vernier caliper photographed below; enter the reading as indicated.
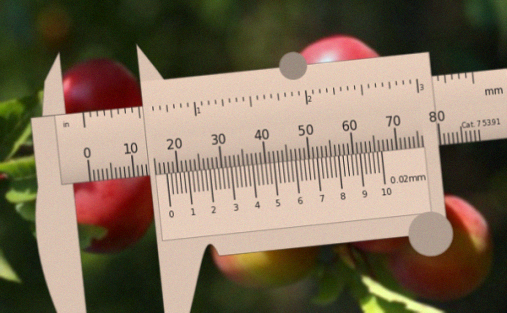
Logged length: 17.5 mm
